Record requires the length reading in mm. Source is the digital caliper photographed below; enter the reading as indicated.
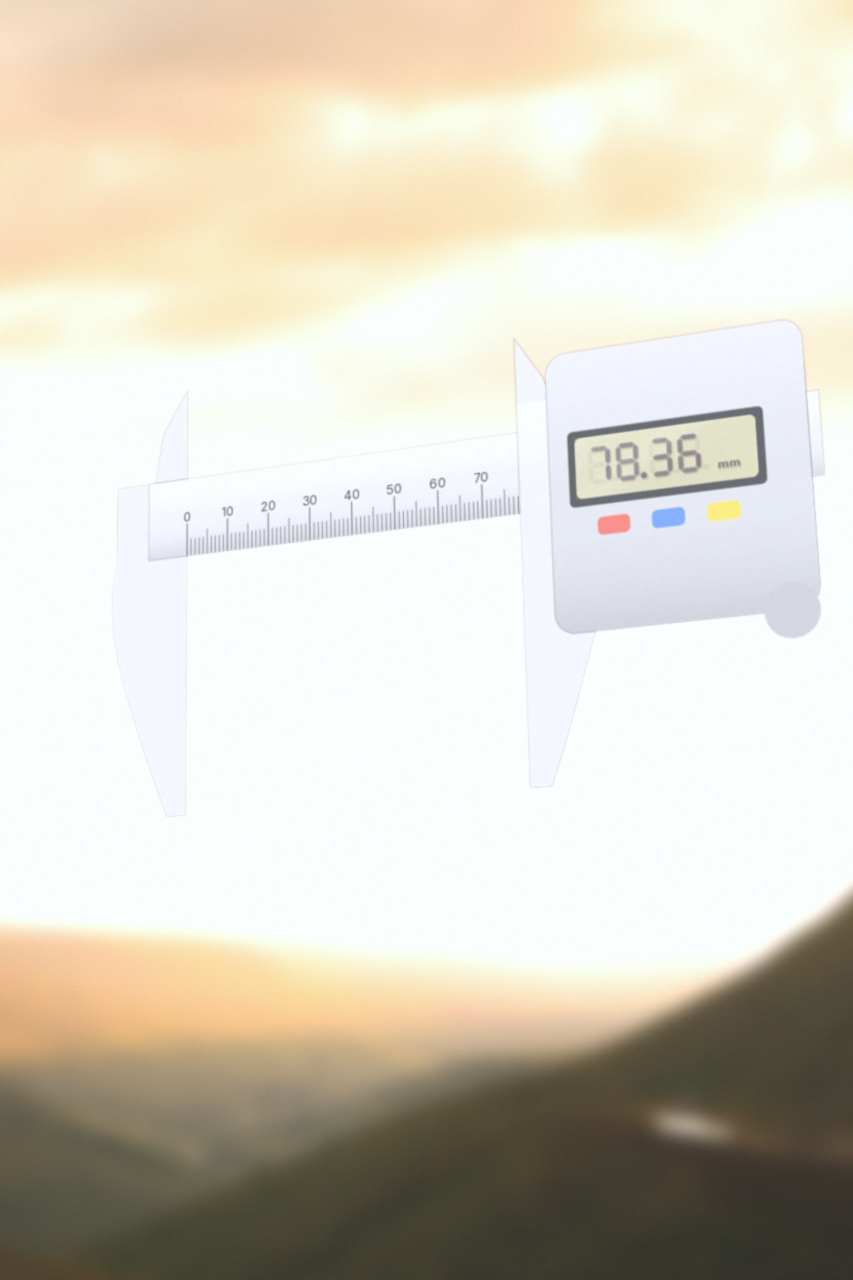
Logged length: 78.36 mm
